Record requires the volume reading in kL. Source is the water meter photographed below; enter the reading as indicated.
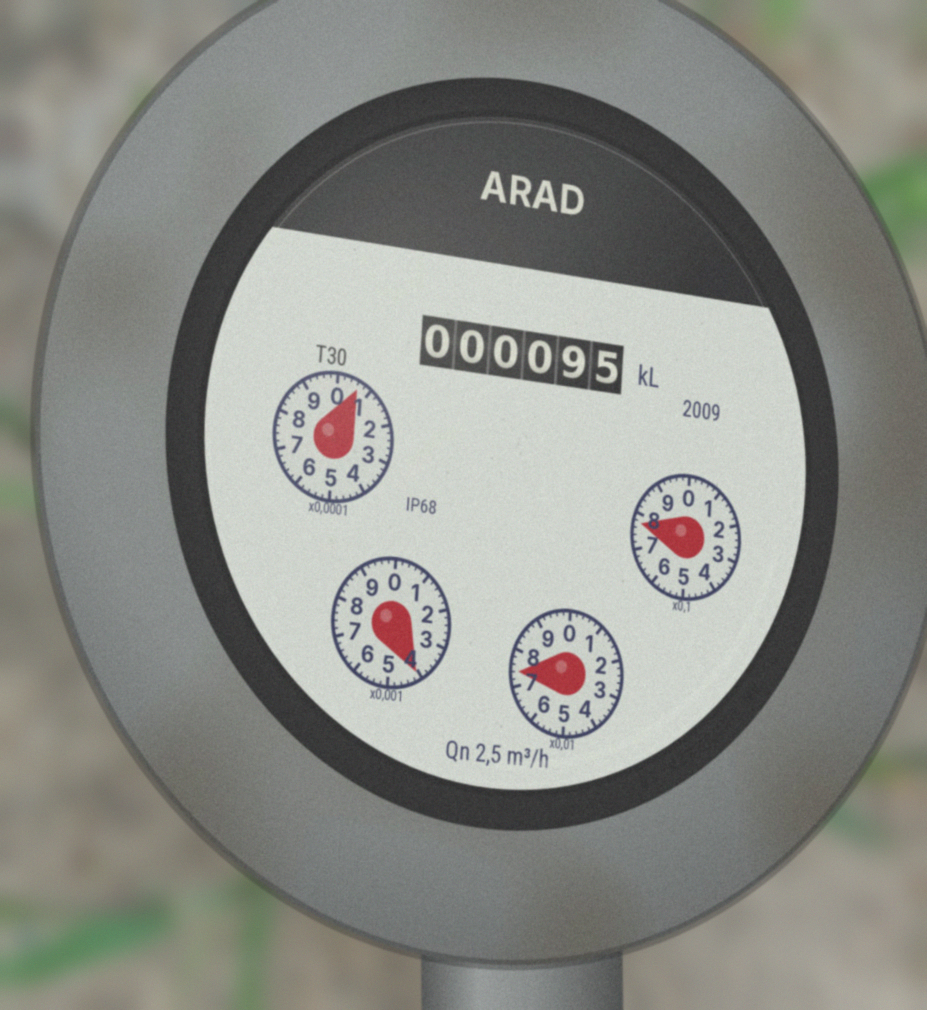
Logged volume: 95.7740 kL
